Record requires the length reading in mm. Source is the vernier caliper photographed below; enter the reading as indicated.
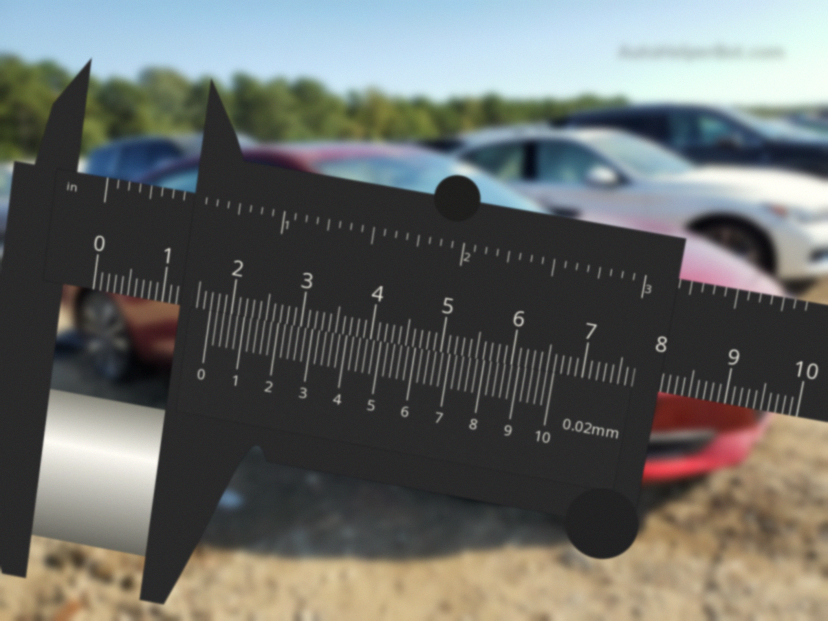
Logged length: 17.0 mm
